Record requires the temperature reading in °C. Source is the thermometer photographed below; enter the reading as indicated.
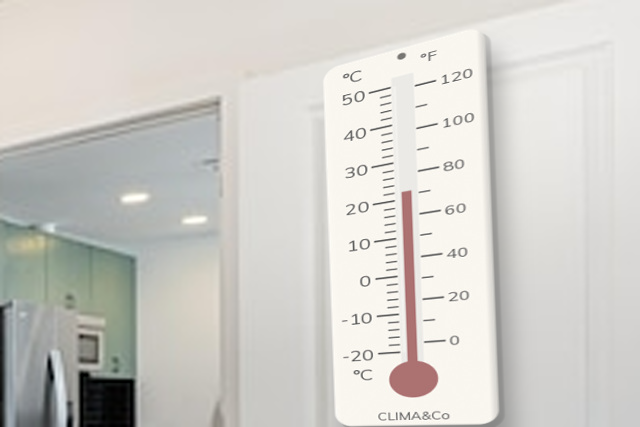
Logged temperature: 22 °C
